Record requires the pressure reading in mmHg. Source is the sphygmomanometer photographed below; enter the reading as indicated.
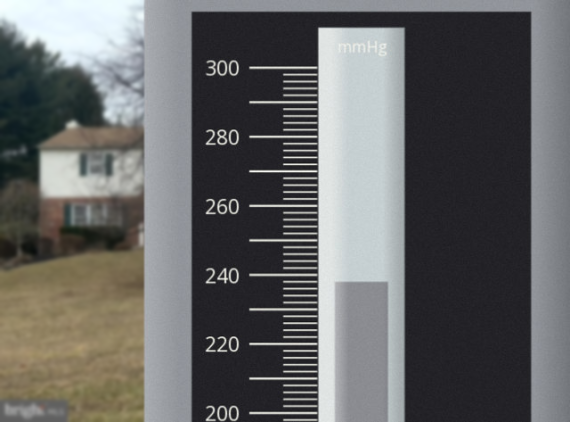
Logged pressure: 238 mmHg
